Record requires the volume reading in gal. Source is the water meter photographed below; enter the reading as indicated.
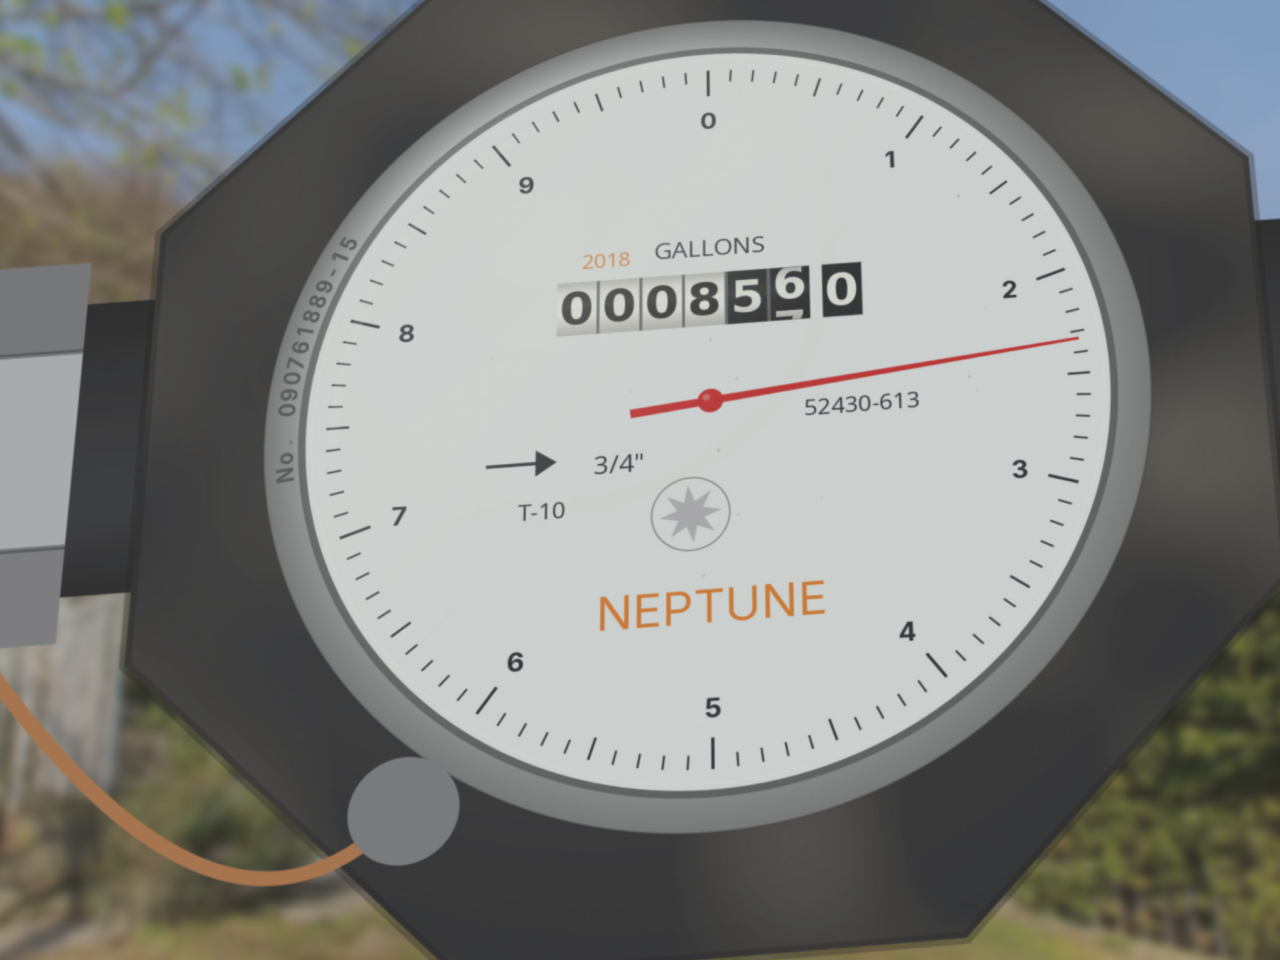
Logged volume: 8562.3 gal
